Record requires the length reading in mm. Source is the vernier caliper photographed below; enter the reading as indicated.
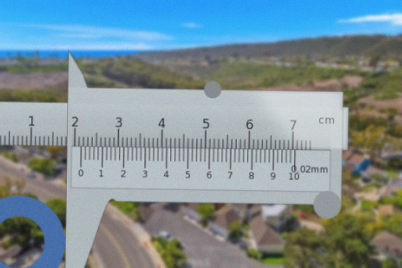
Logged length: 21.5 mm
